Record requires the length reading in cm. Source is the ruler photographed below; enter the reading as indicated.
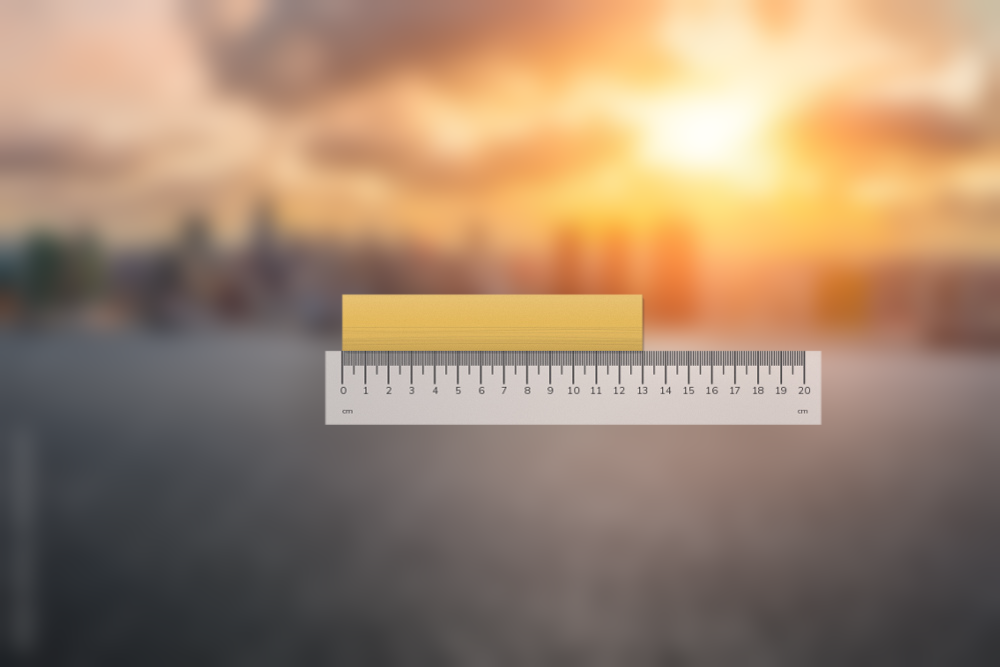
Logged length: 13 cm
